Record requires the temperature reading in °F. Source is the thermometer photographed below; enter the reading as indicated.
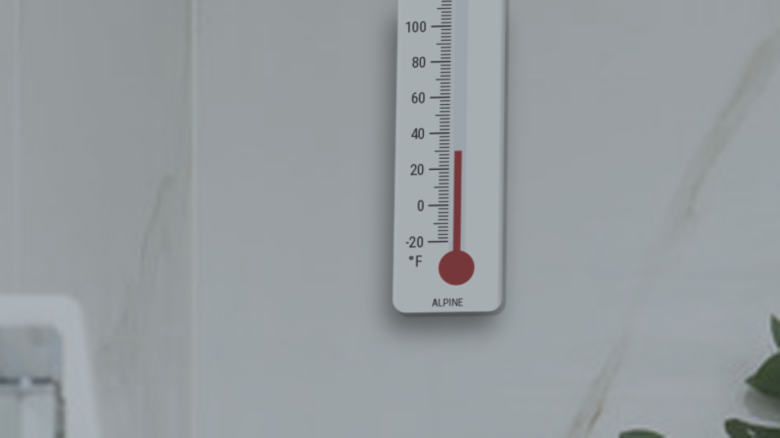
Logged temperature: 30 °F
